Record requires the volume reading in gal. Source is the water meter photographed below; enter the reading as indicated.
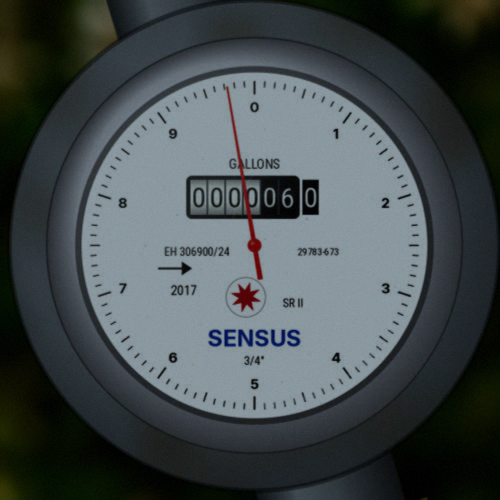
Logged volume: 59.7 gal
